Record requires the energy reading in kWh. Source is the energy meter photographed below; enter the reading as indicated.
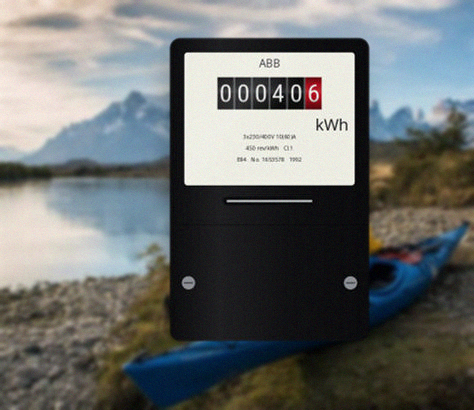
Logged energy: 40.6 kWh
